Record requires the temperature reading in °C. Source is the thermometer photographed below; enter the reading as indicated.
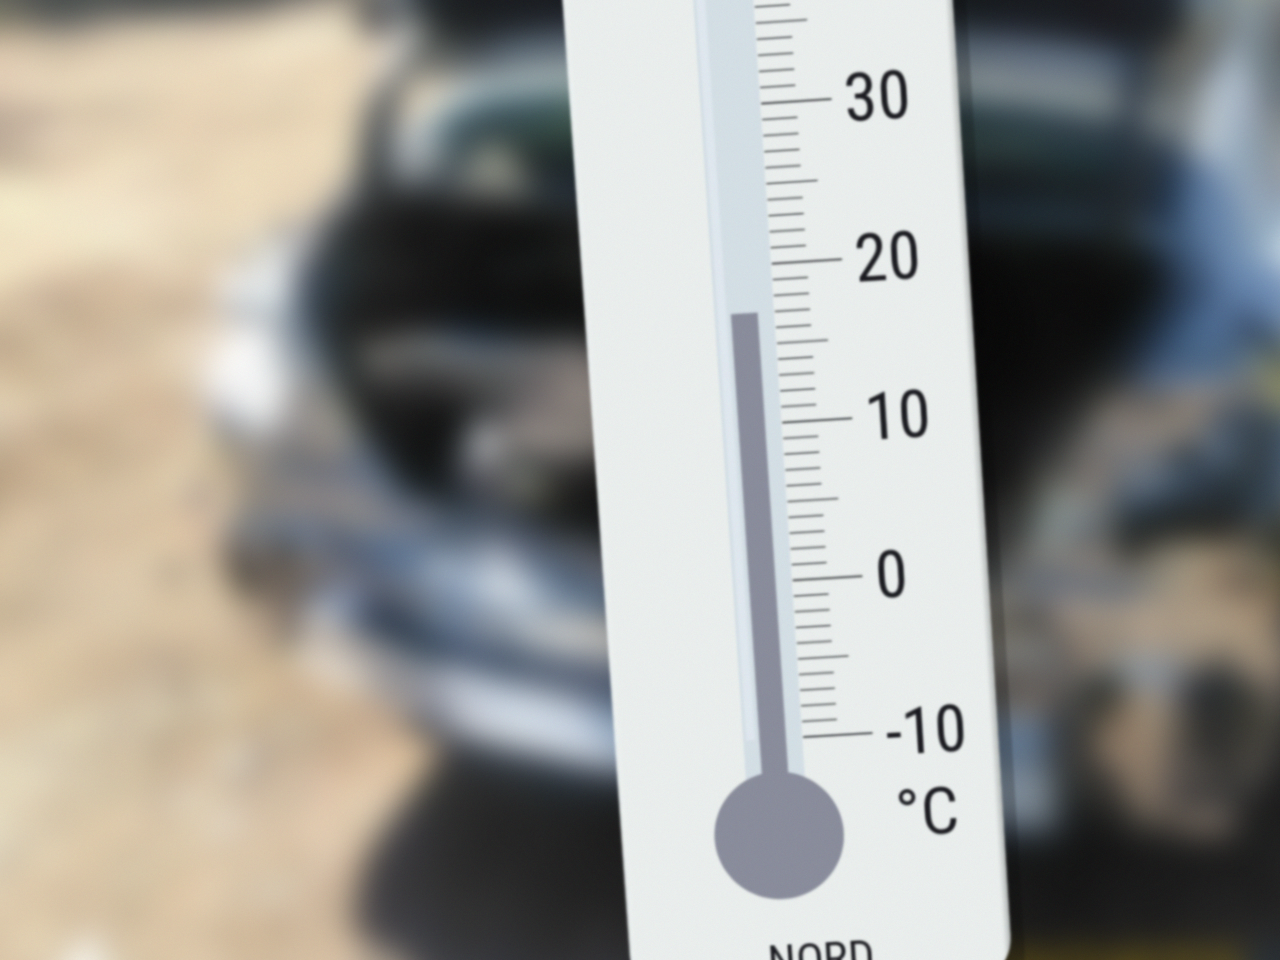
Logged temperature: 17 °C
